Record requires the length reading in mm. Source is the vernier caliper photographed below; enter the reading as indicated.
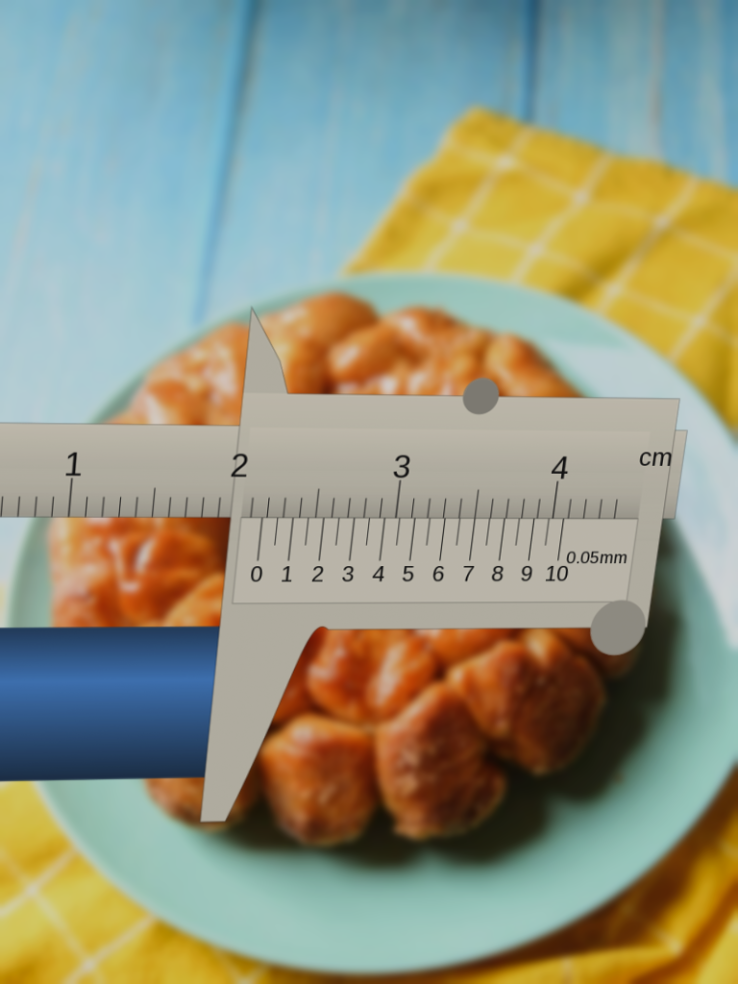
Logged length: 21.7 mm
